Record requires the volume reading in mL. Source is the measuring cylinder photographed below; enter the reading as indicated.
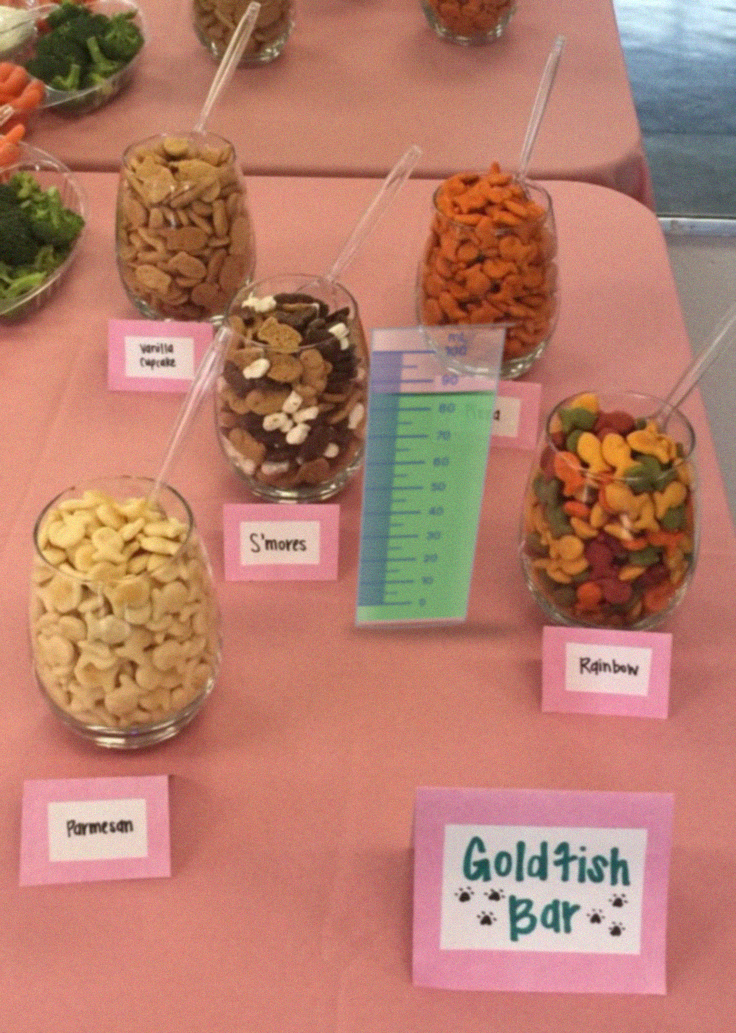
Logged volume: 85 mL
